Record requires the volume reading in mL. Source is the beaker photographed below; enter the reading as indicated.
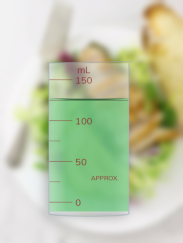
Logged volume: 125 mL
